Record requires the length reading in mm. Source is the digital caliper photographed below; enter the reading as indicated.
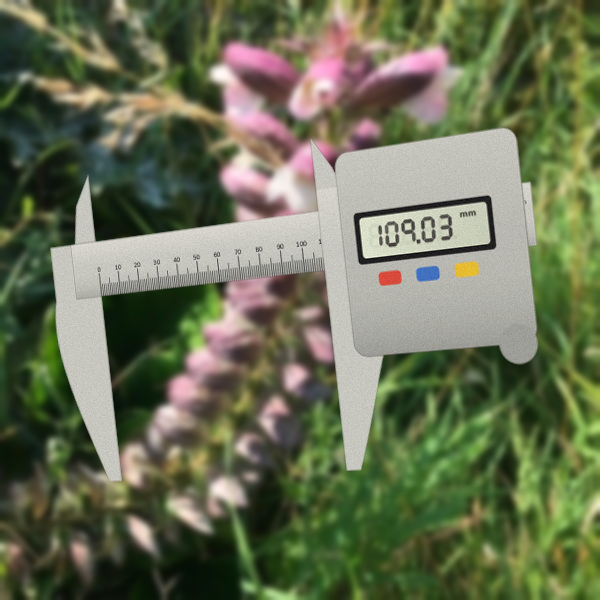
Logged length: 109.03 mm
